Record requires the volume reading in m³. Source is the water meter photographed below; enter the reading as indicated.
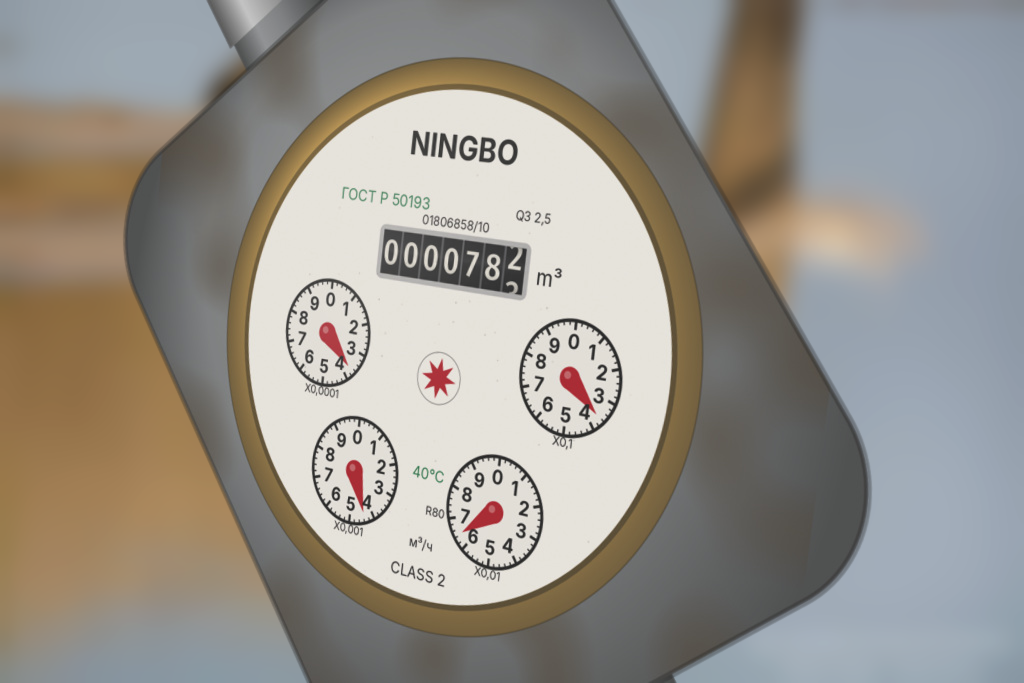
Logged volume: 782.3643 m³
